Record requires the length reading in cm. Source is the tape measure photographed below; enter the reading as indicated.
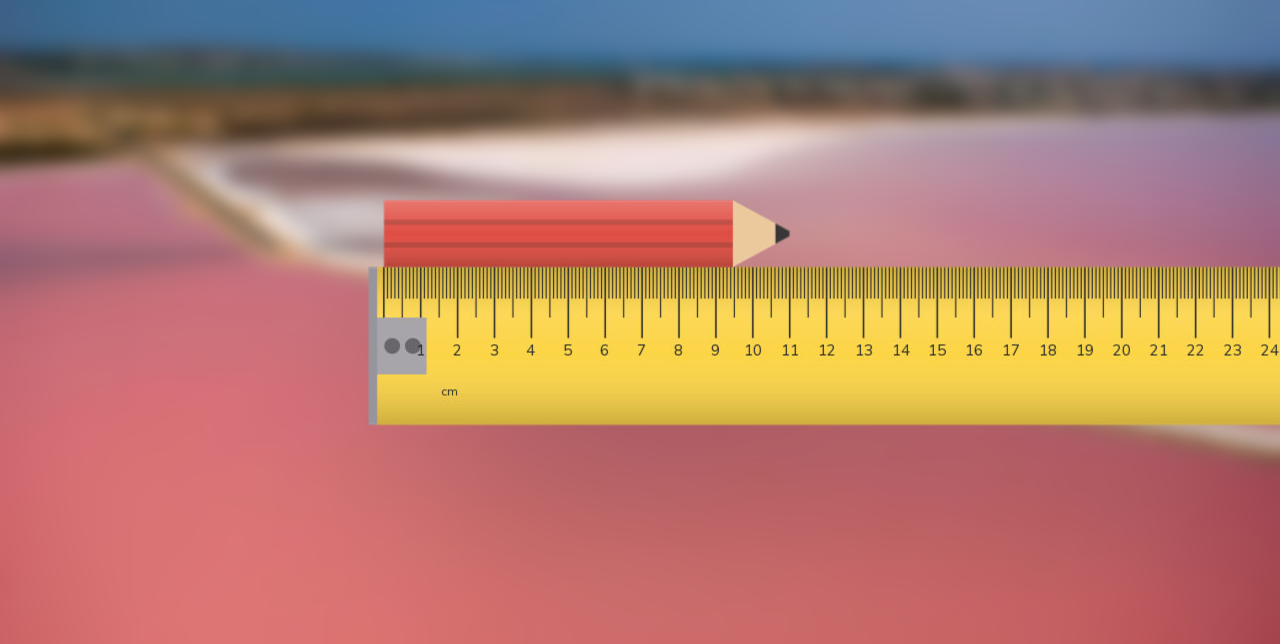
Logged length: 11 cm
